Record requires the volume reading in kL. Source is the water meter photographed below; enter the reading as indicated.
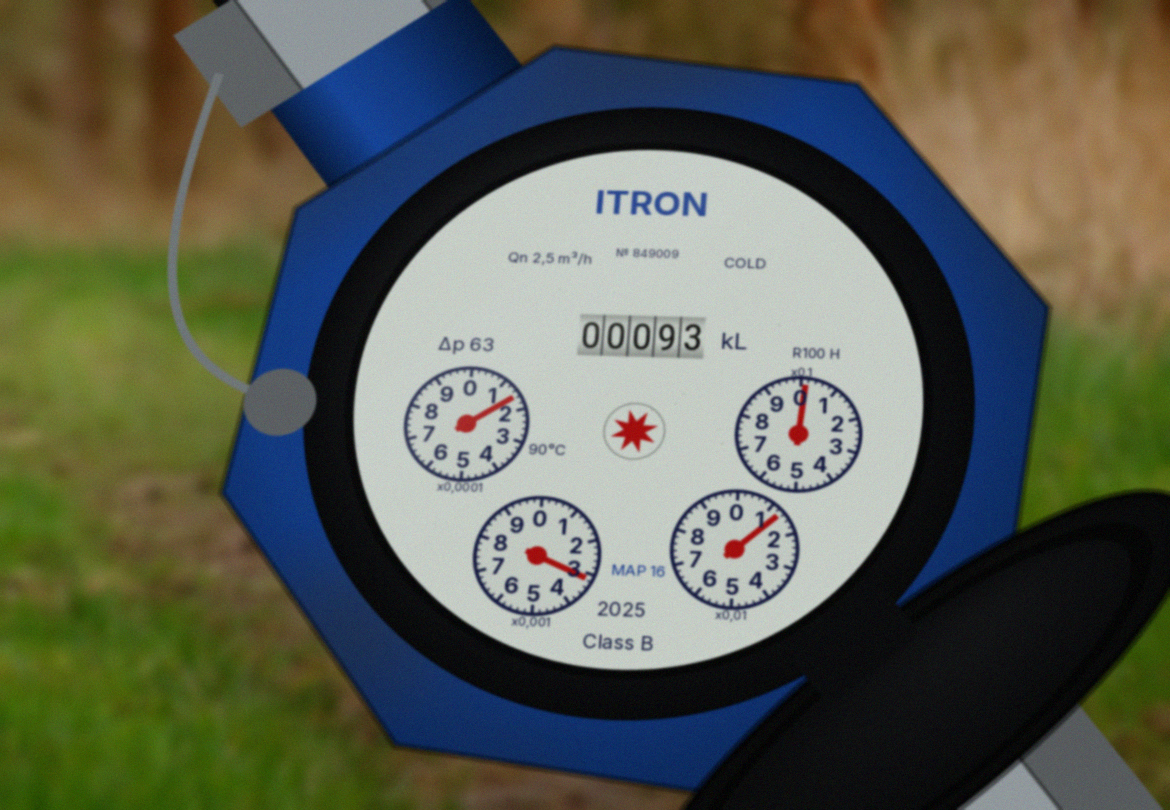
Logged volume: 93.0131 kL
